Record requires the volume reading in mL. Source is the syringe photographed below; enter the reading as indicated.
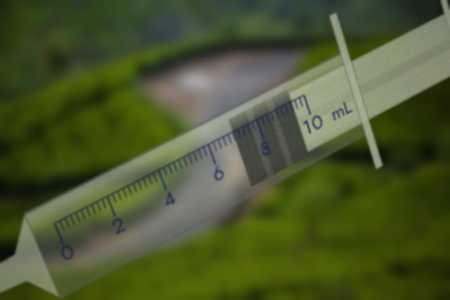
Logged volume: 7 mL
